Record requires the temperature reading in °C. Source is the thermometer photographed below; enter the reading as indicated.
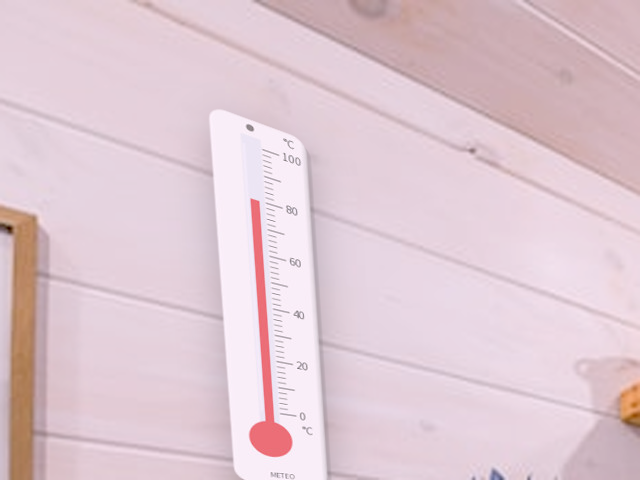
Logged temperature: 80 °C
